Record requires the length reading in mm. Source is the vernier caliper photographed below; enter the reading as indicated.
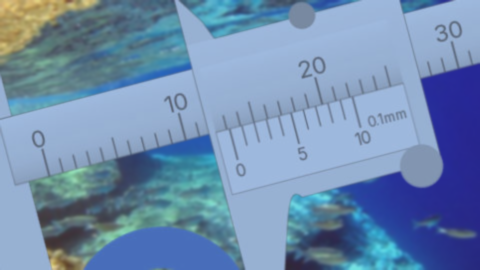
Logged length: 13.2 mm
